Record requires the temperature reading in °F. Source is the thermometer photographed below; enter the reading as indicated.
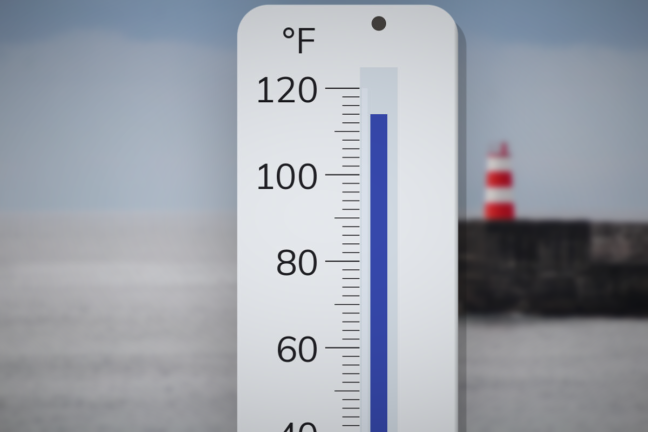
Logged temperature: 114 °F
